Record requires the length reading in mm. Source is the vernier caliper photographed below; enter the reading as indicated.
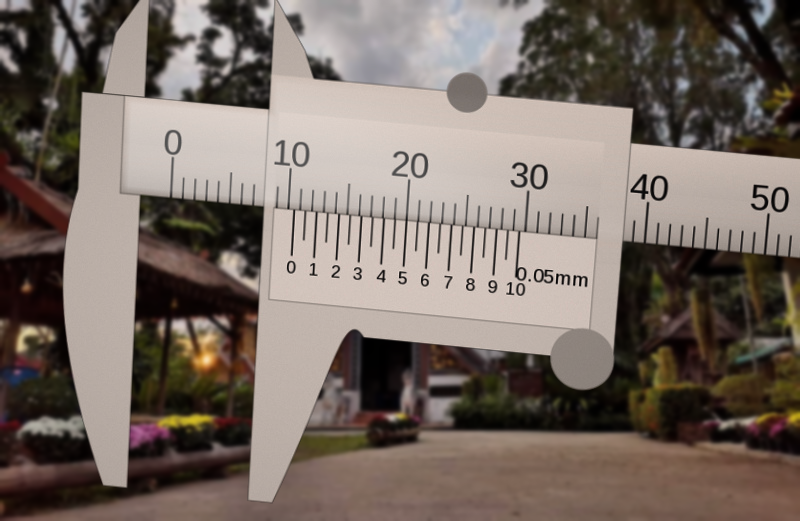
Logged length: 10.5 mm
